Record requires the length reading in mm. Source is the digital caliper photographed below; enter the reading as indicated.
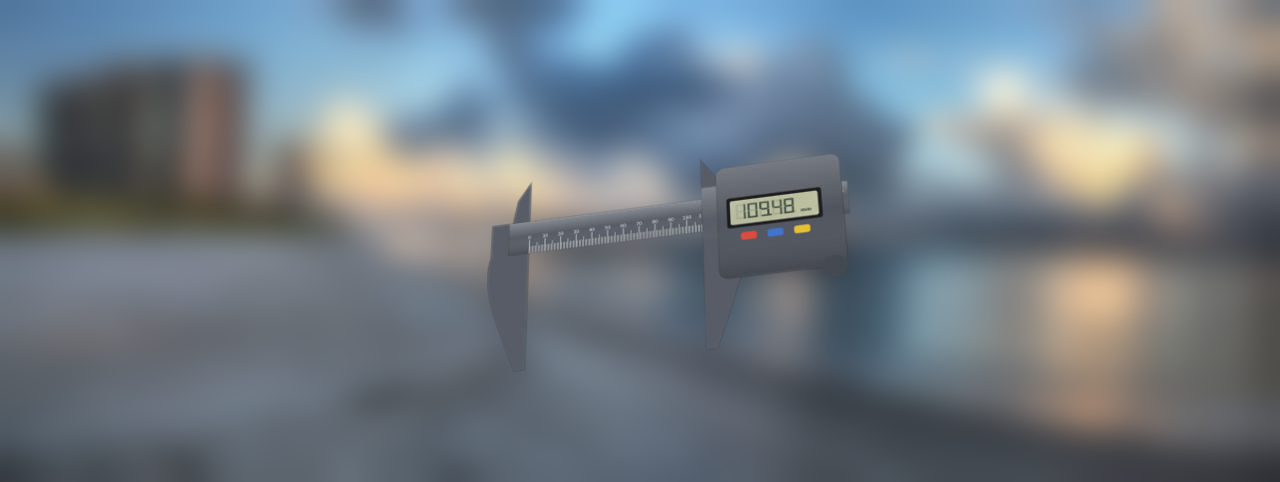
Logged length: 109.48 mm
